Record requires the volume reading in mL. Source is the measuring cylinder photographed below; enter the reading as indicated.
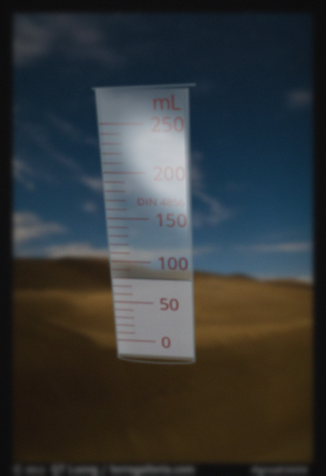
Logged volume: 80 mL
